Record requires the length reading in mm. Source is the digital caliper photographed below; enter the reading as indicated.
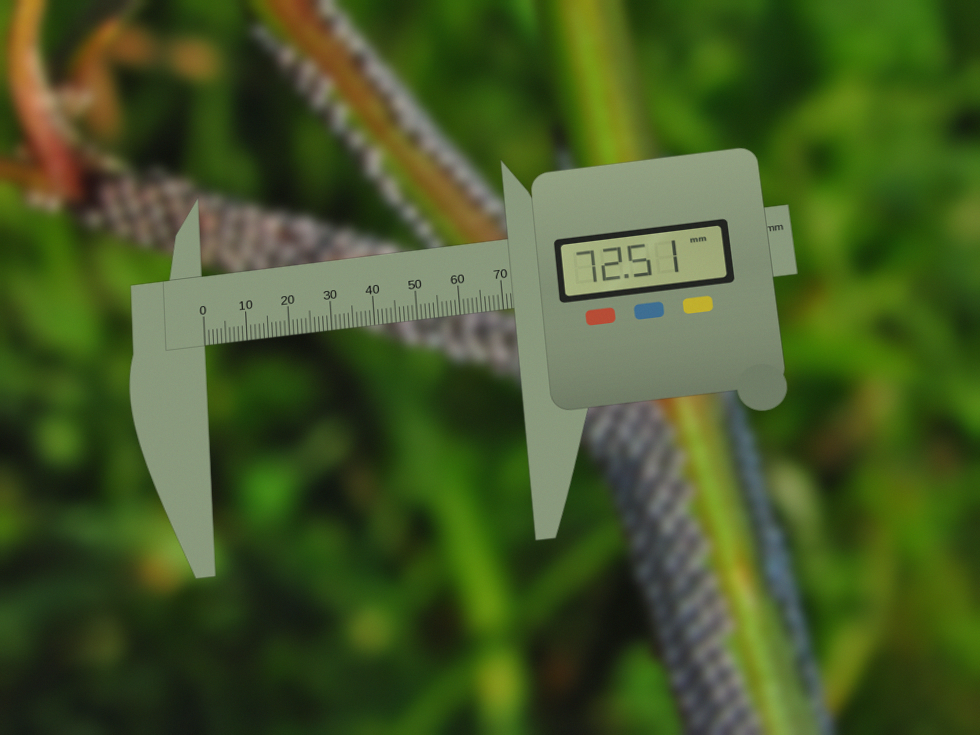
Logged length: 72.51 mm
